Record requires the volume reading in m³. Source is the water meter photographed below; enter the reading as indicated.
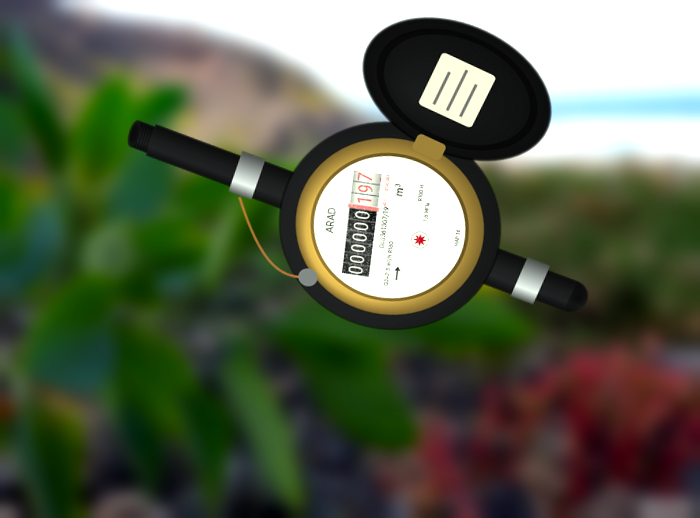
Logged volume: 0.197 m³
